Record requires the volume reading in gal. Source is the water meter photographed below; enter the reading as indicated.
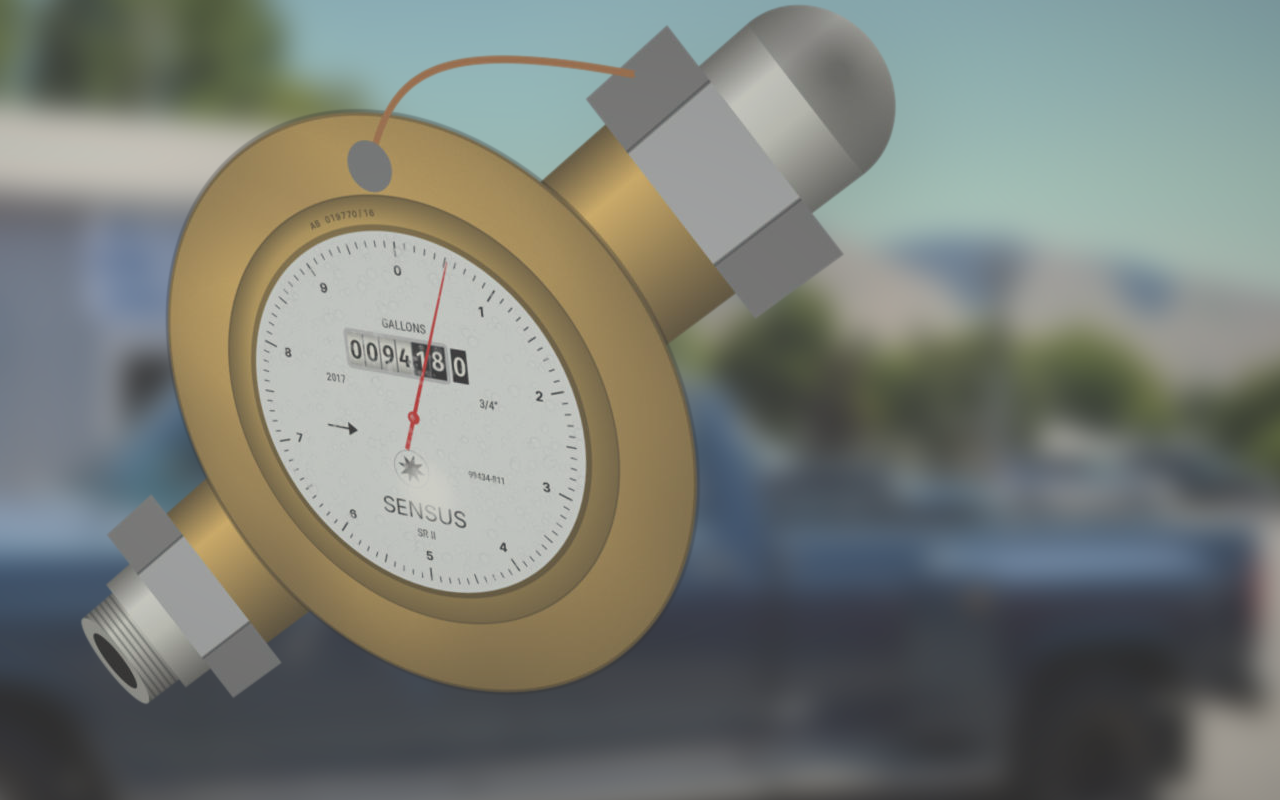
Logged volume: 94180.5 gal
